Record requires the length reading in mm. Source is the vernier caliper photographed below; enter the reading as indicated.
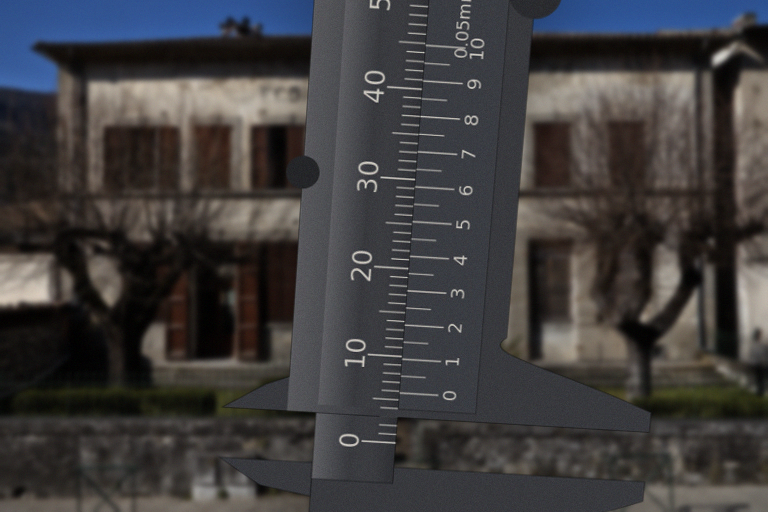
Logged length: 5.8 mm
